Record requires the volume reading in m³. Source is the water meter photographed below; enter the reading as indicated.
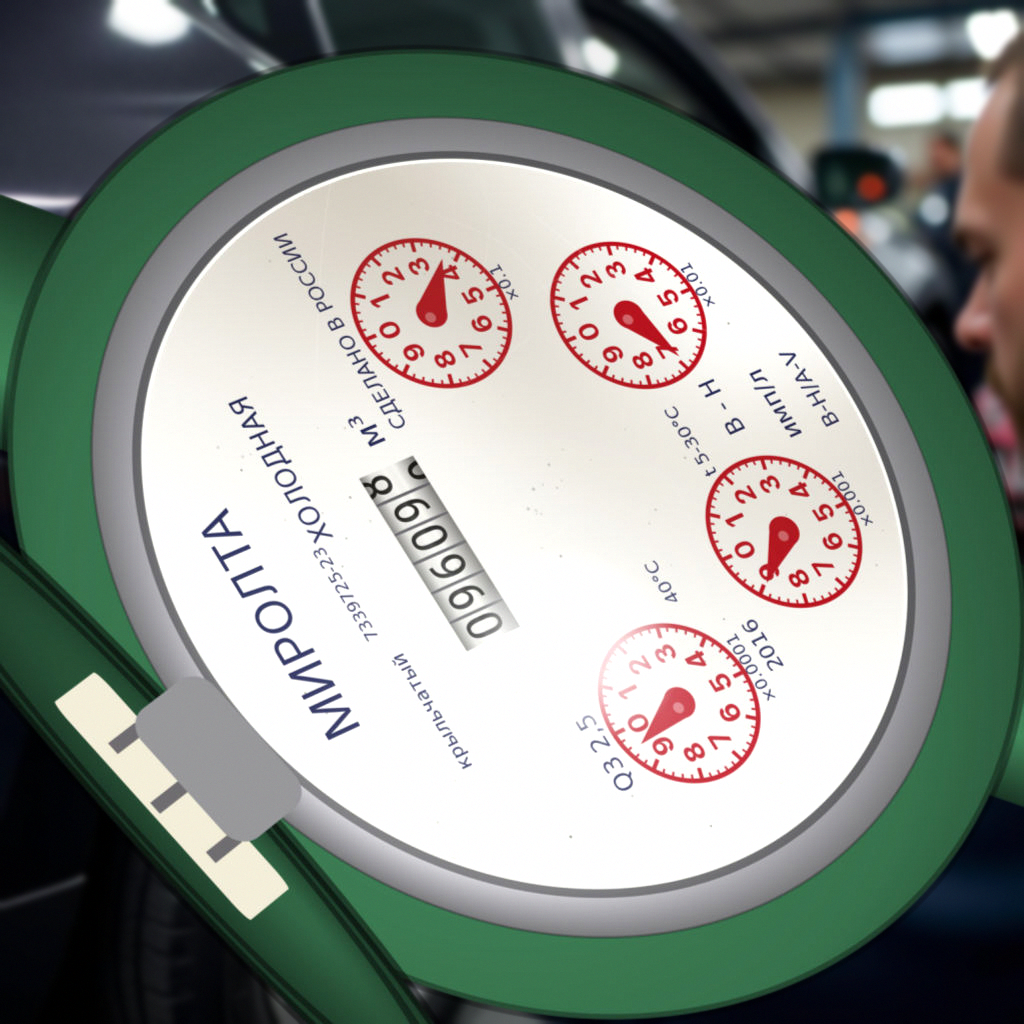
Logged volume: 96098.3689 m³
